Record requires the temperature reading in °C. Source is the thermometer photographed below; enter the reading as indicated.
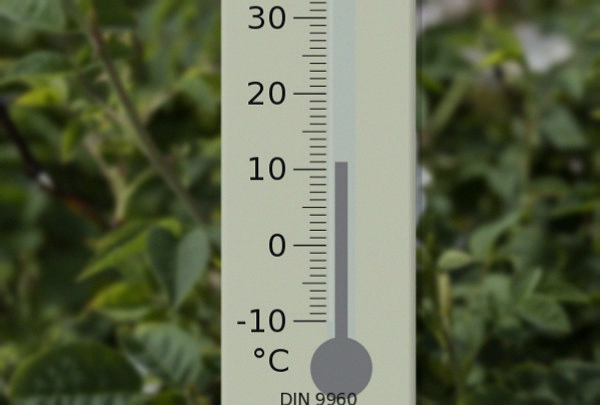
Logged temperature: 11 °C
